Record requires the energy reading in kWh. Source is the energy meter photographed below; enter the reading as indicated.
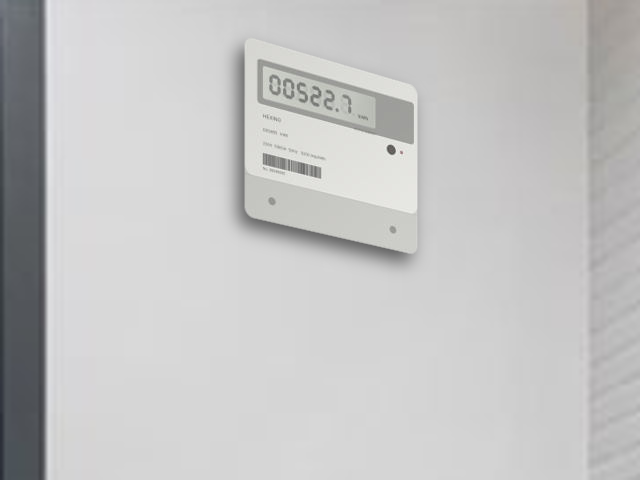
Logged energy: 522.7 kWh
